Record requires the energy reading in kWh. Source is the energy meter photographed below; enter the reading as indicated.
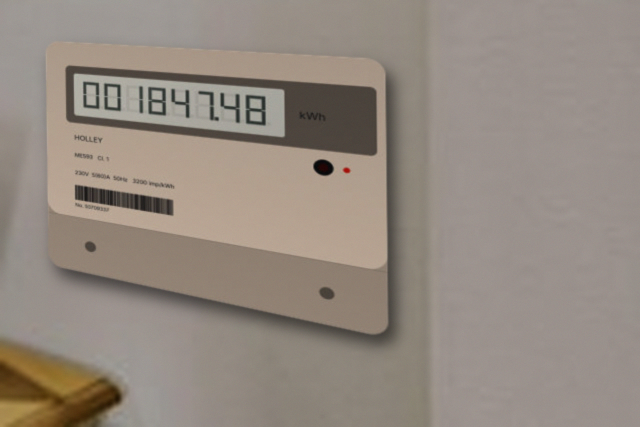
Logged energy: 1847.48 kWh
